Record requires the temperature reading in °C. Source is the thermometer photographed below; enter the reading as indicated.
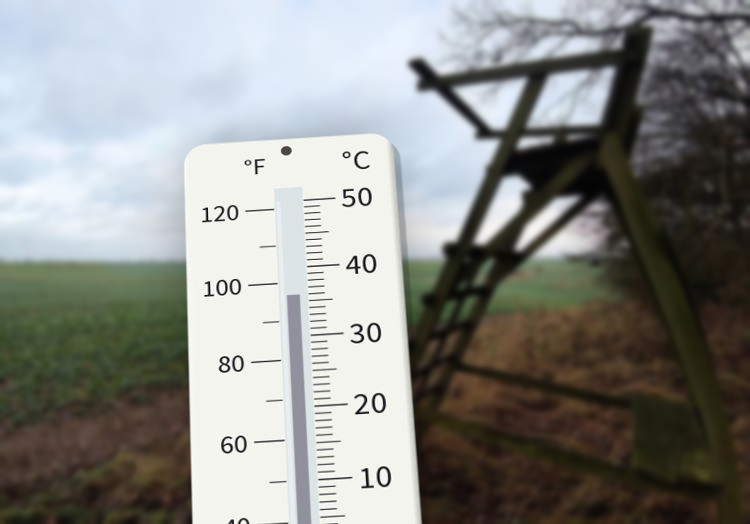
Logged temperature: 36 °C
